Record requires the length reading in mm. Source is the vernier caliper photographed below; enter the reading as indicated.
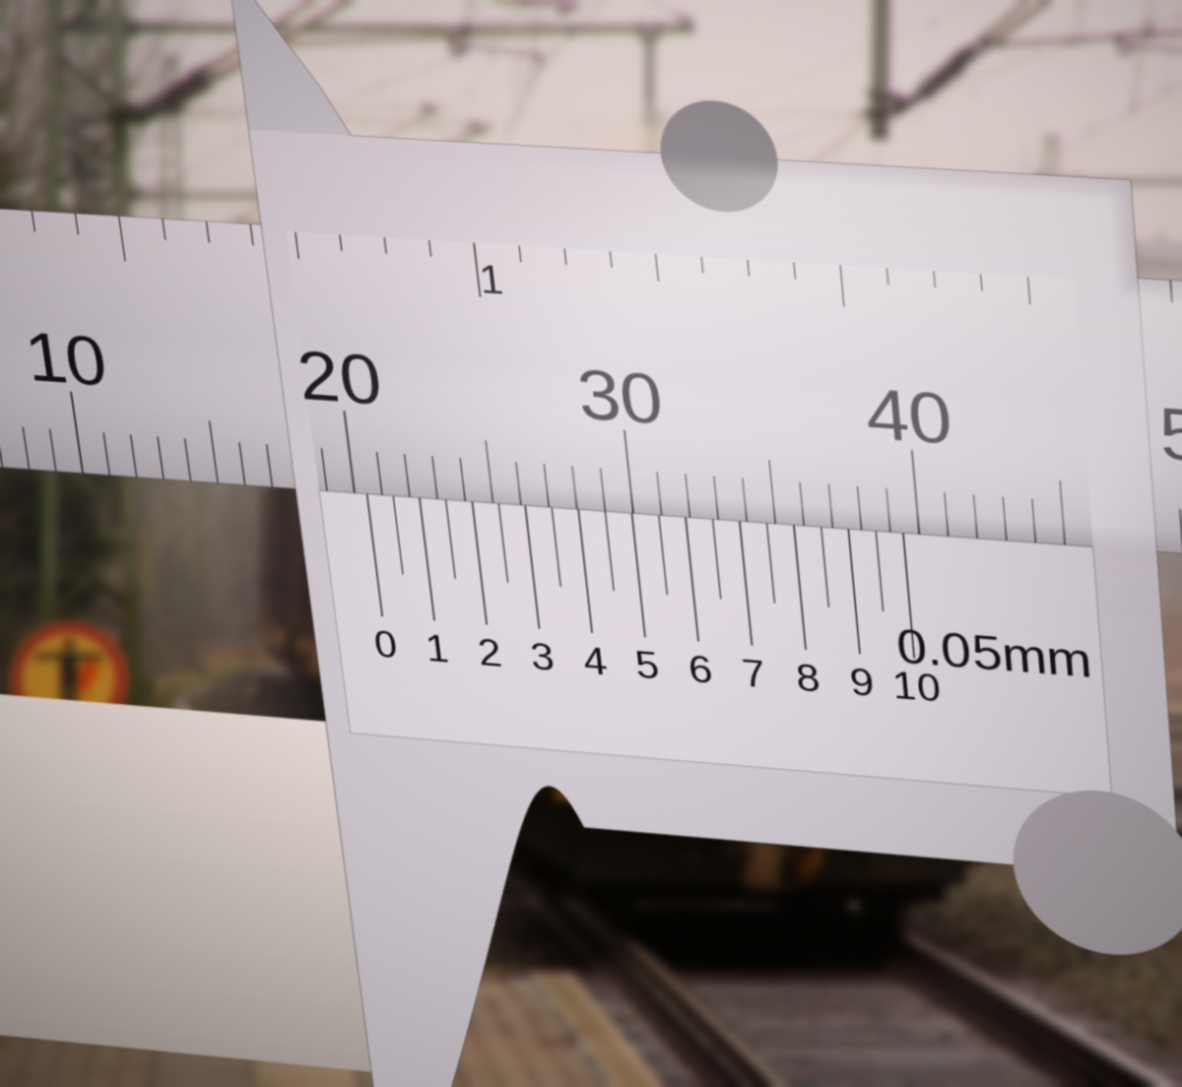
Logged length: 20.45 mm
